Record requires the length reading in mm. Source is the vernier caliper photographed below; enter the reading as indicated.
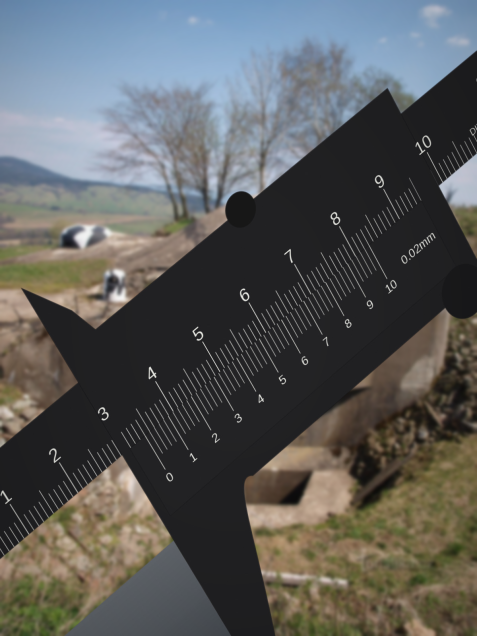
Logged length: 34.0 mm
